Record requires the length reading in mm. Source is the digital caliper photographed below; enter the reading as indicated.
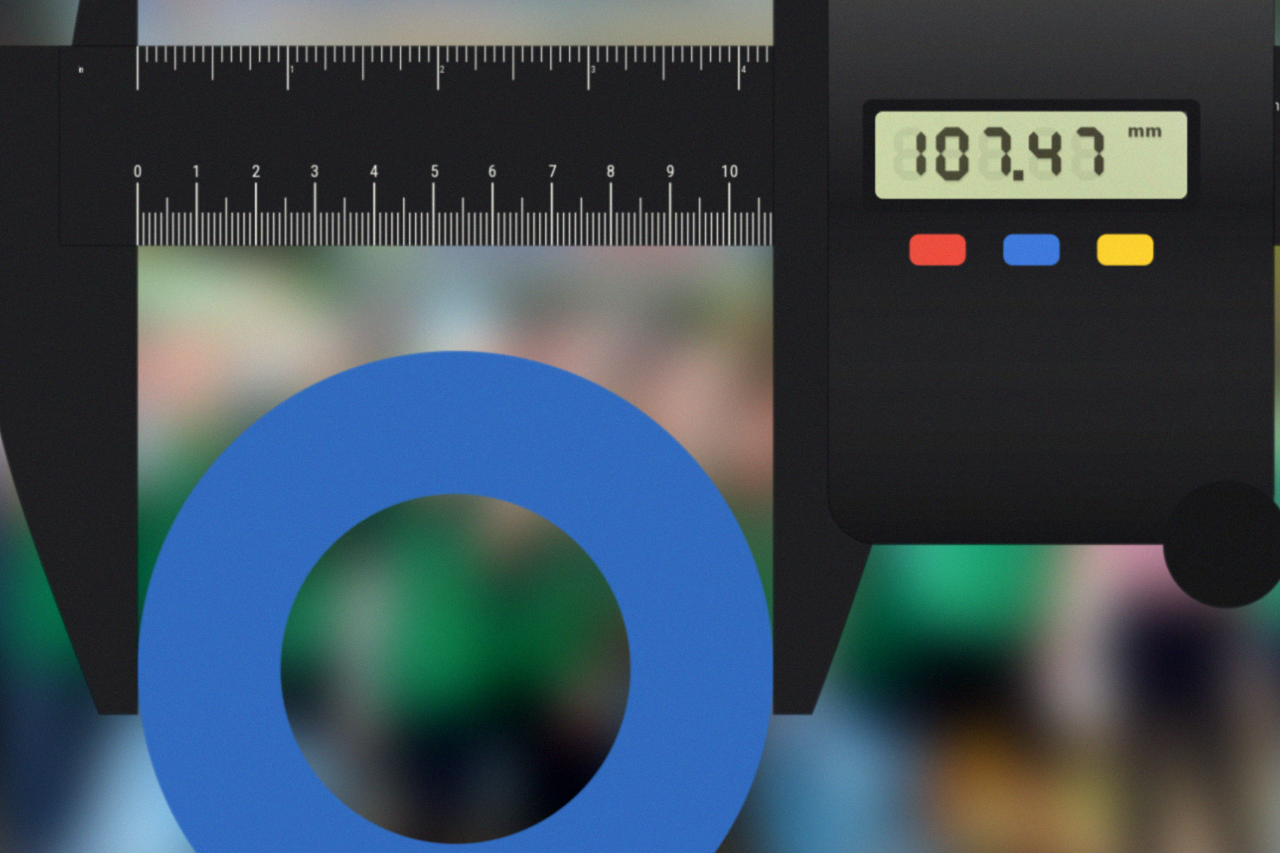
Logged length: 107.47 mm
